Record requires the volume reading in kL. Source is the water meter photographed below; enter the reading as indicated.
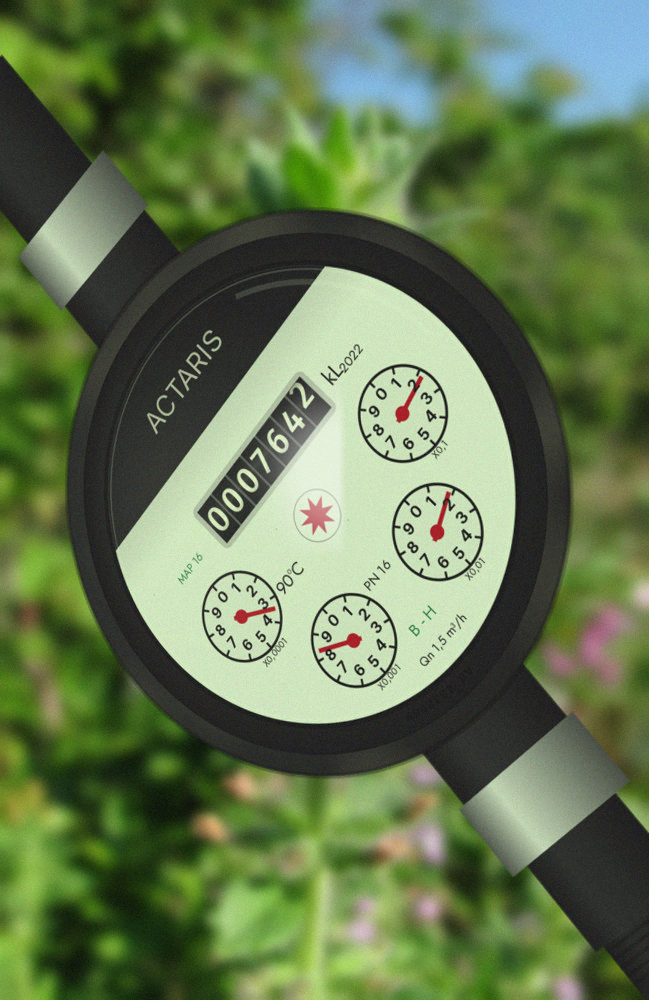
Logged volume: 7642.2183 kL
